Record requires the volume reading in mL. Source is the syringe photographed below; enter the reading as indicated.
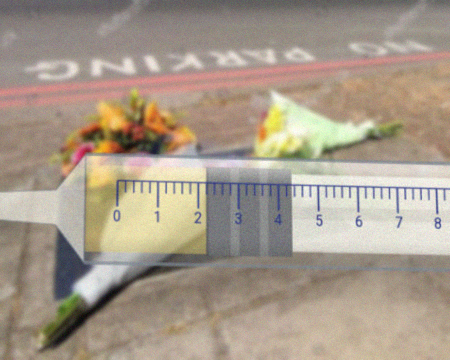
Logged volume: 2.2 mL
